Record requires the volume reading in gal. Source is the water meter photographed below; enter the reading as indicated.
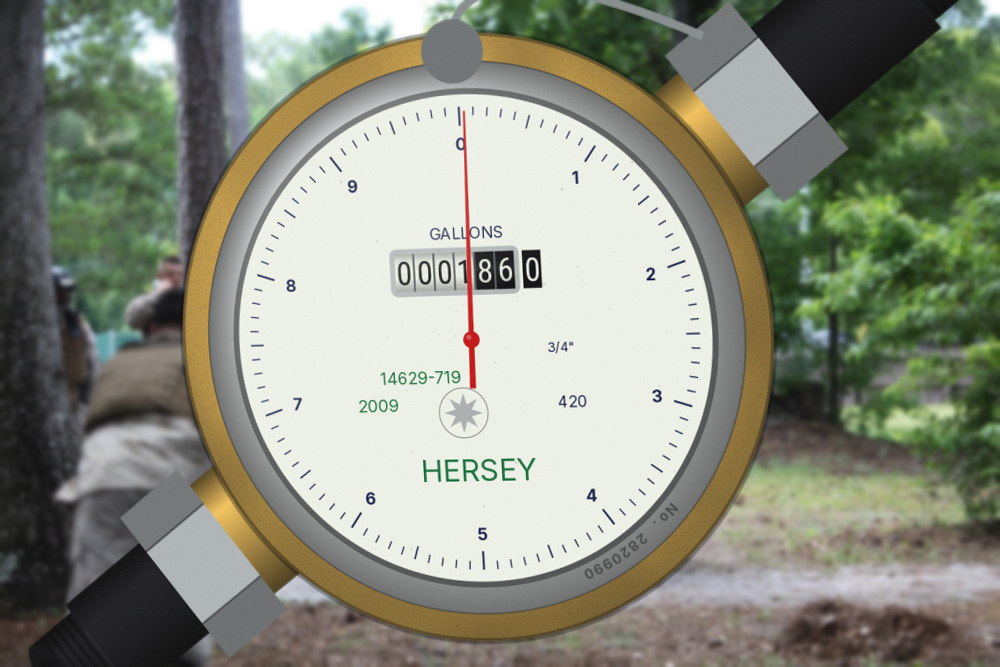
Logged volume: 1860.0 gal
